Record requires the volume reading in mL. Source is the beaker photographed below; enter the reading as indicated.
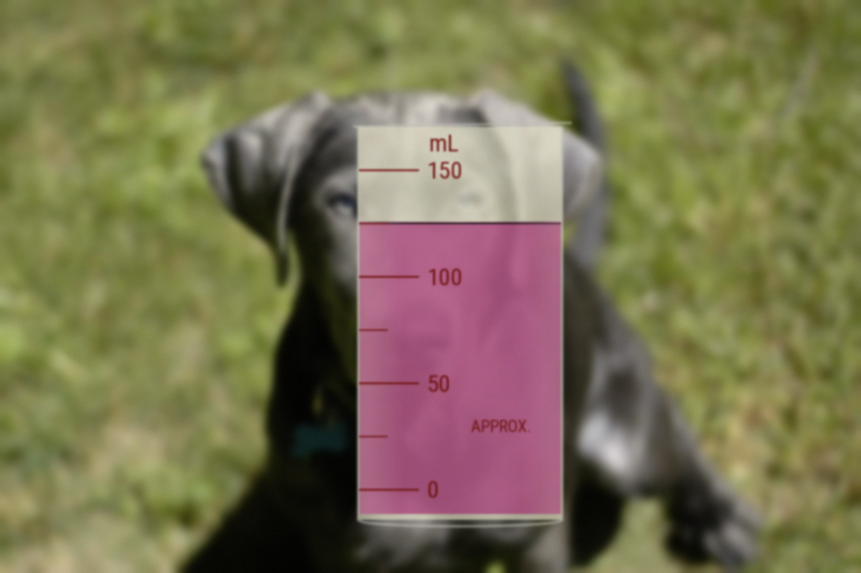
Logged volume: 125 mL
